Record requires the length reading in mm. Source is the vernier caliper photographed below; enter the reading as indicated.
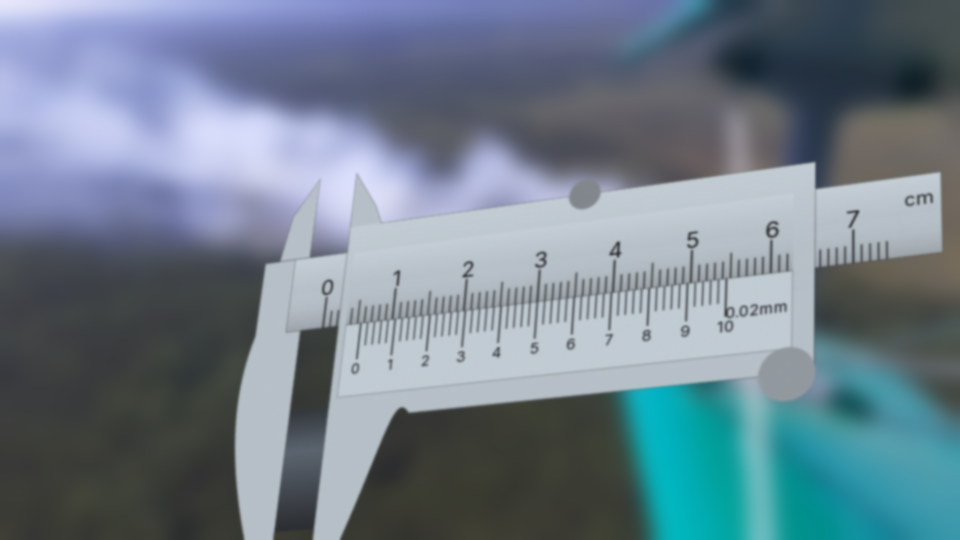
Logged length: 5.5 mm
